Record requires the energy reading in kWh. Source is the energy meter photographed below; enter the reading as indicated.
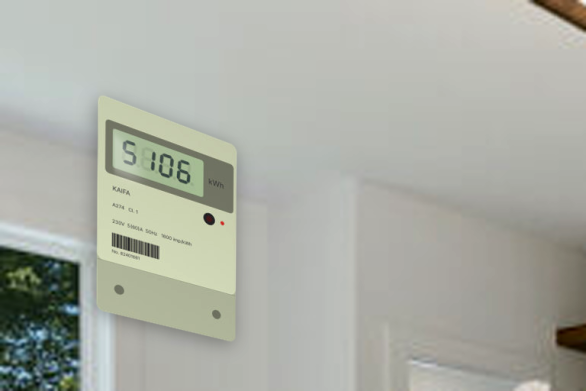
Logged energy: 5106 kWh
